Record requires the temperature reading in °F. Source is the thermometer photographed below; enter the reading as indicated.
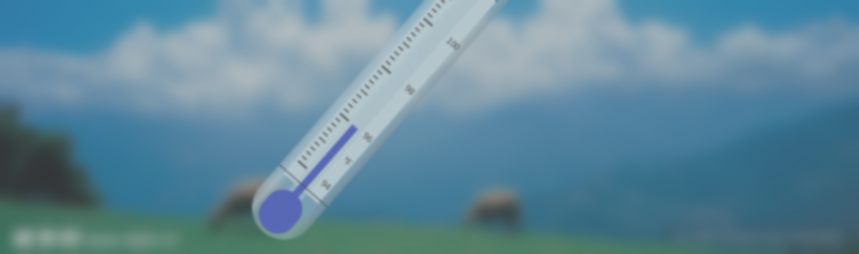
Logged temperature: 96 °F
